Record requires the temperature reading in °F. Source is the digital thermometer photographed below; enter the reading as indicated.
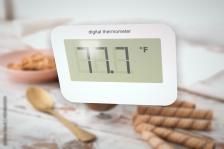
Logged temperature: 77.7 °F
